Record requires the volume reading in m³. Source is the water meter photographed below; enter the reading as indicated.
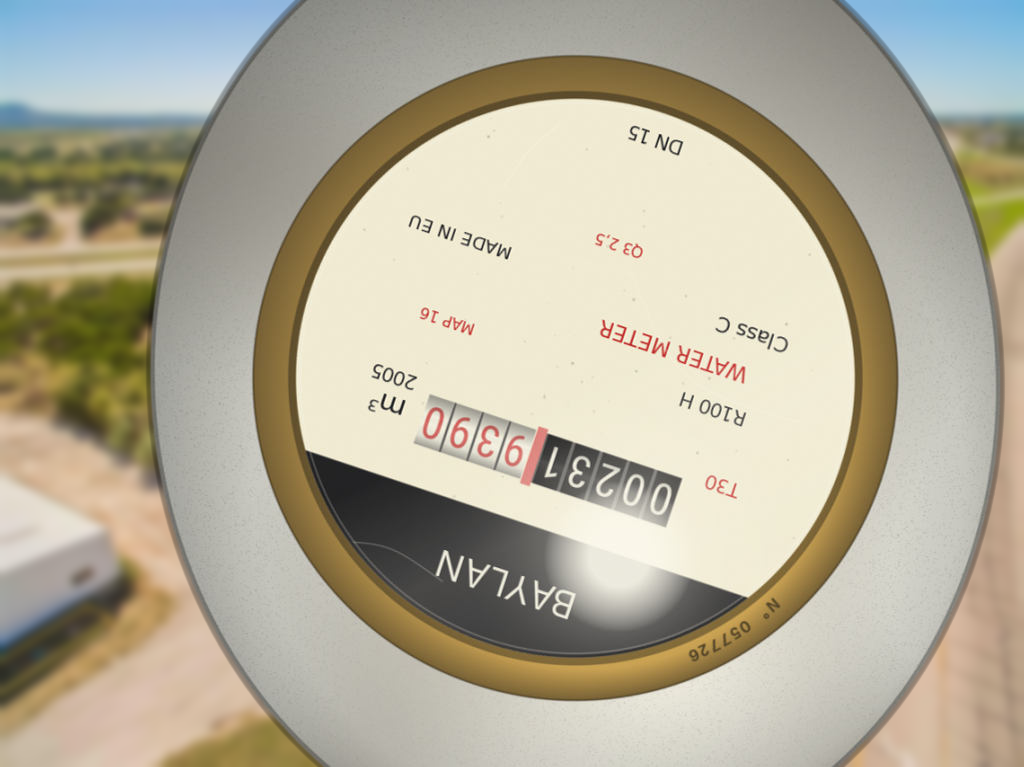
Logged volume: 231.9390 m³
